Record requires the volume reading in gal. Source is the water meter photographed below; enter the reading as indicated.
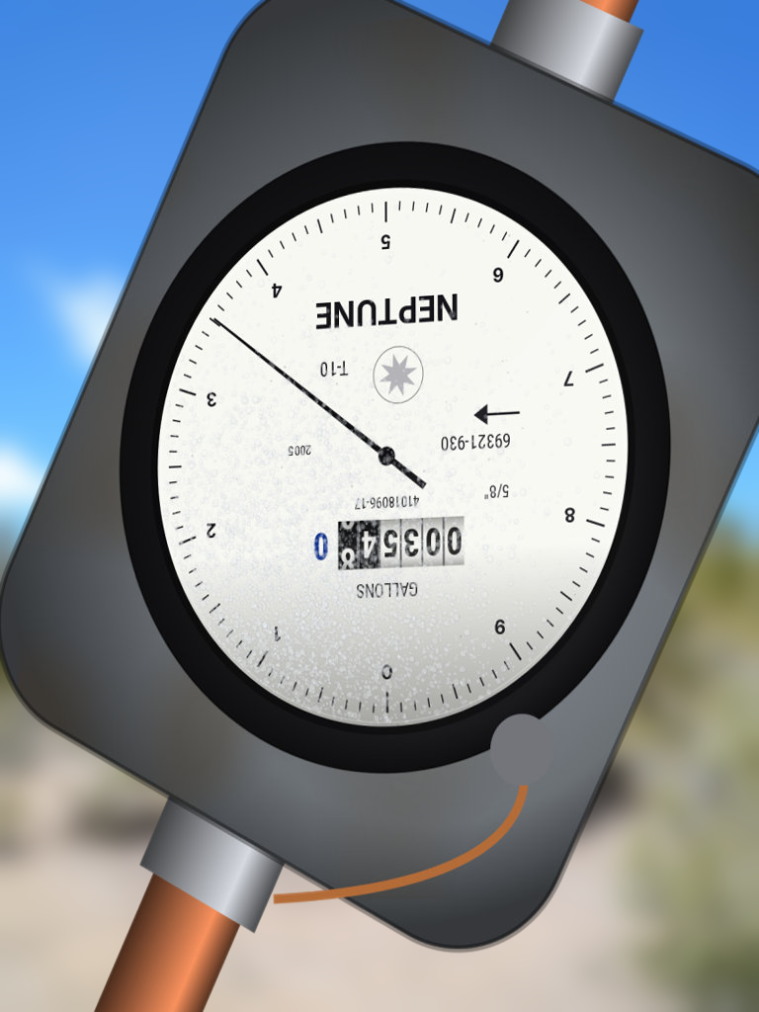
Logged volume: 35483.5 gal
